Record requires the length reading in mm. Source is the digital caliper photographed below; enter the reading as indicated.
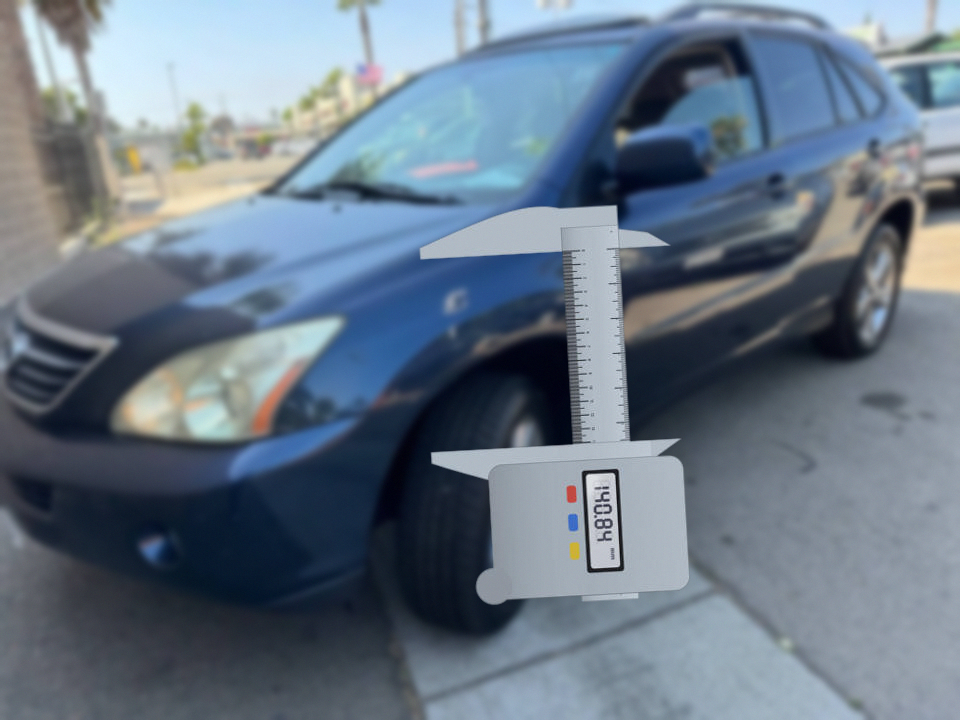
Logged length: 140.84 mm
